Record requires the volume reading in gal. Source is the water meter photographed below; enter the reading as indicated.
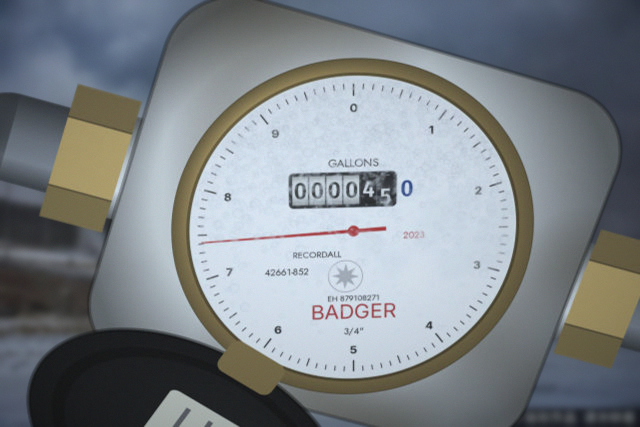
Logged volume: 447.4 gal
